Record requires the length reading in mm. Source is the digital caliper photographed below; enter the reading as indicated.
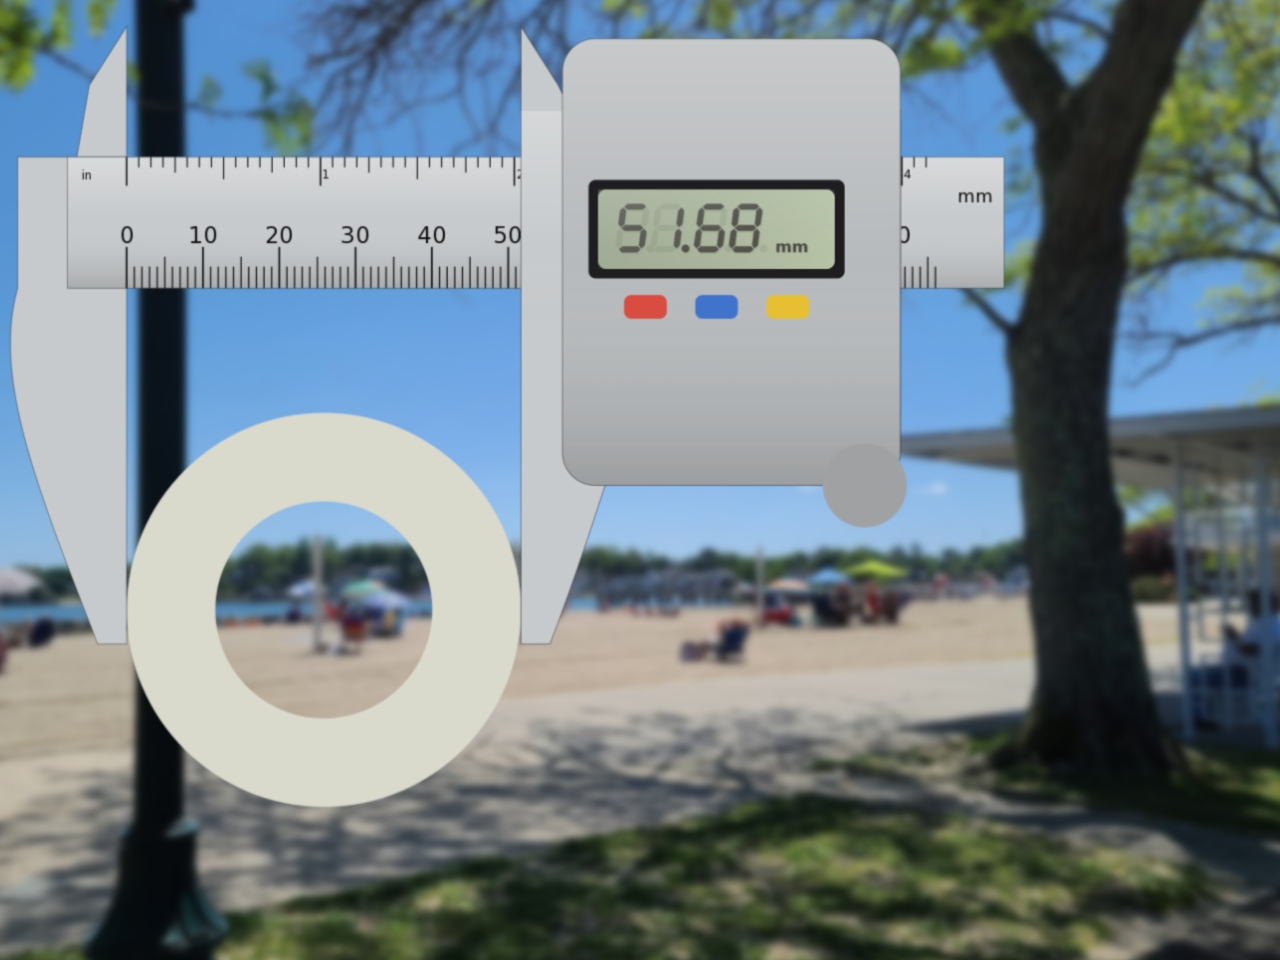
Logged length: 51.68 mm
